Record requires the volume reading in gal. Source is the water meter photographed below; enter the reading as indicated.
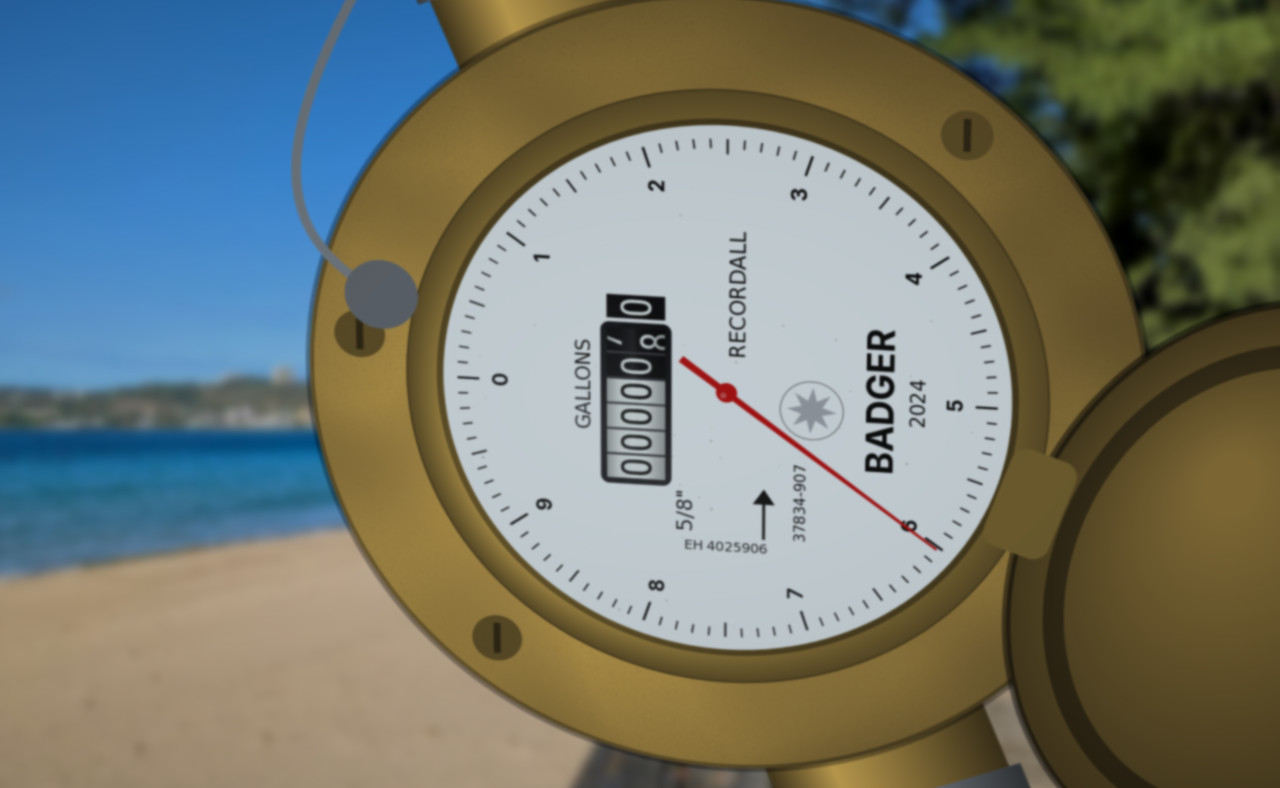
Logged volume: 76.0 gal
